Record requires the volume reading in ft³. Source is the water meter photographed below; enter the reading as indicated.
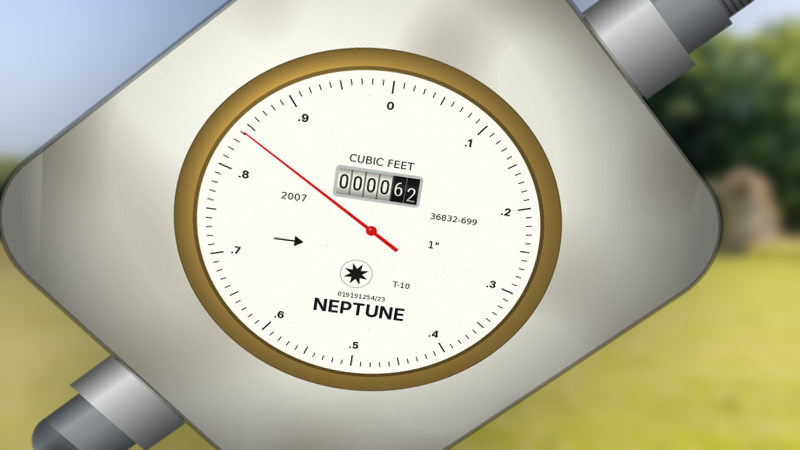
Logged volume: 61.84 ft³
